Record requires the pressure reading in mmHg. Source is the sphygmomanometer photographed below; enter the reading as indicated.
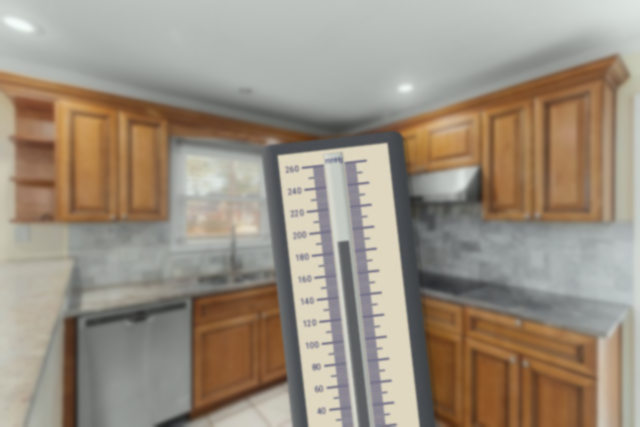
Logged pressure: 190 mmHg
